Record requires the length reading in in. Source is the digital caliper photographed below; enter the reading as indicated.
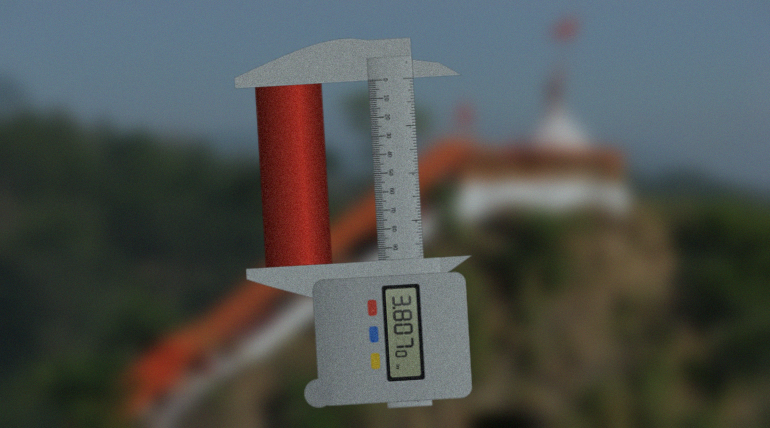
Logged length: 3.8070 in
